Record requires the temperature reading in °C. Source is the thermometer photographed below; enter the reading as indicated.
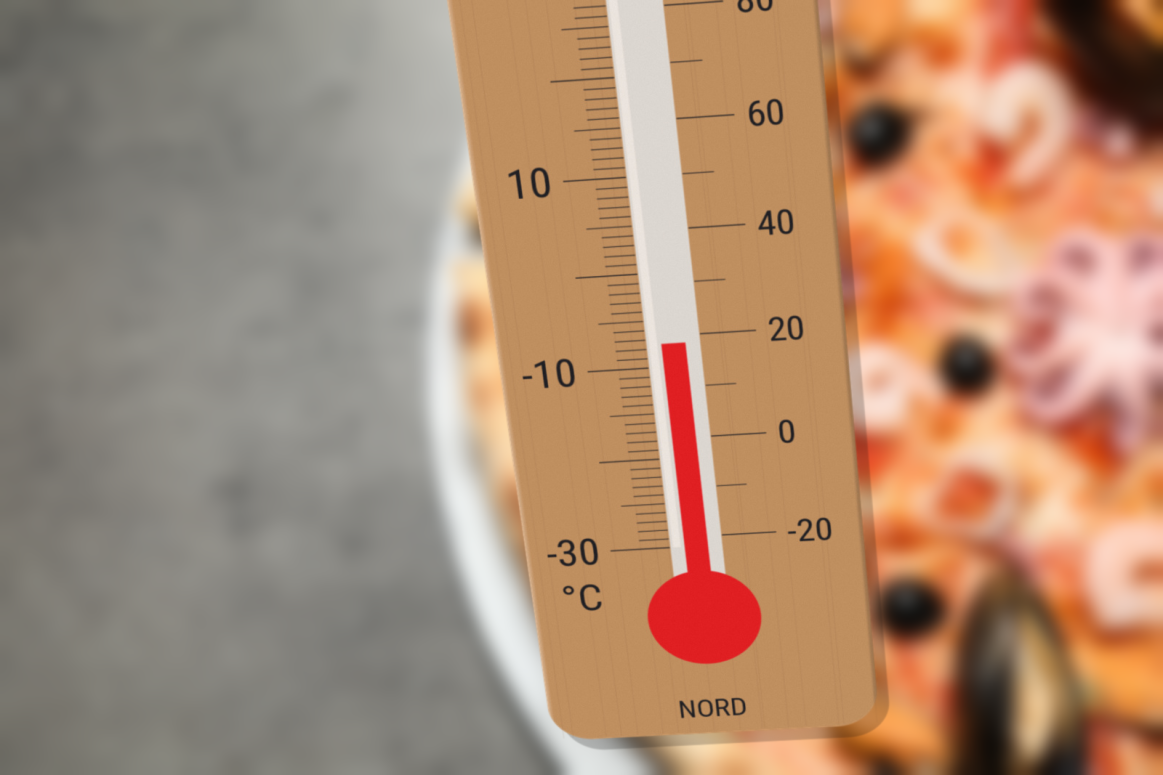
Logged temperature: -7.5 °C
